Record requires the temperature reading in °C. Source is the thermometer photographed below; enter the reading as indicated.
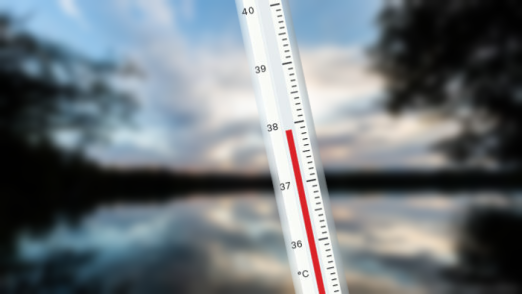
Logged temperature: 37.9 °C
